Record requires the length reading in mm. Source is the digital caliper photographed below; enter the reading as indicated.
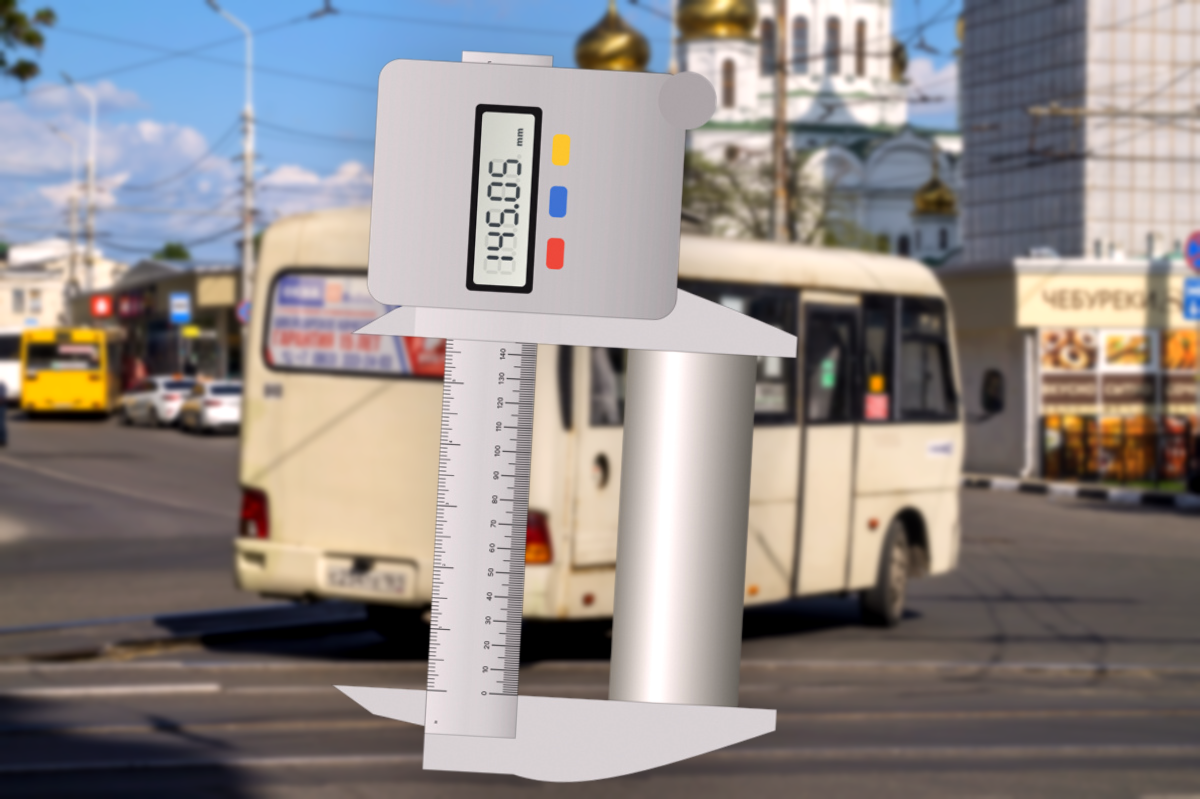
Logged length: 145.05 mm
